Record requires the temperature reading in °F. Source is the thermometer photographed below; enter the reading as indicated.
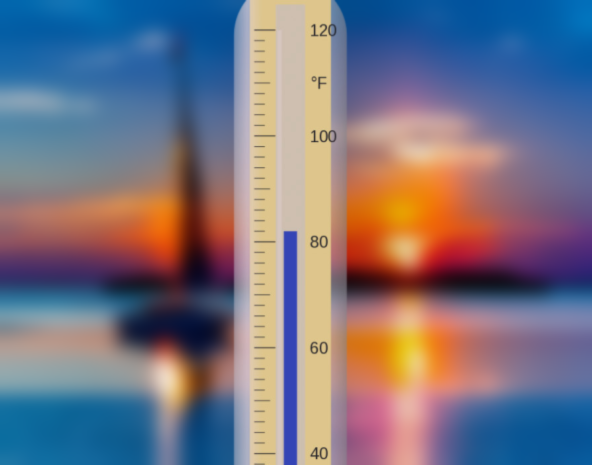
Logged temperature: 82 °F
